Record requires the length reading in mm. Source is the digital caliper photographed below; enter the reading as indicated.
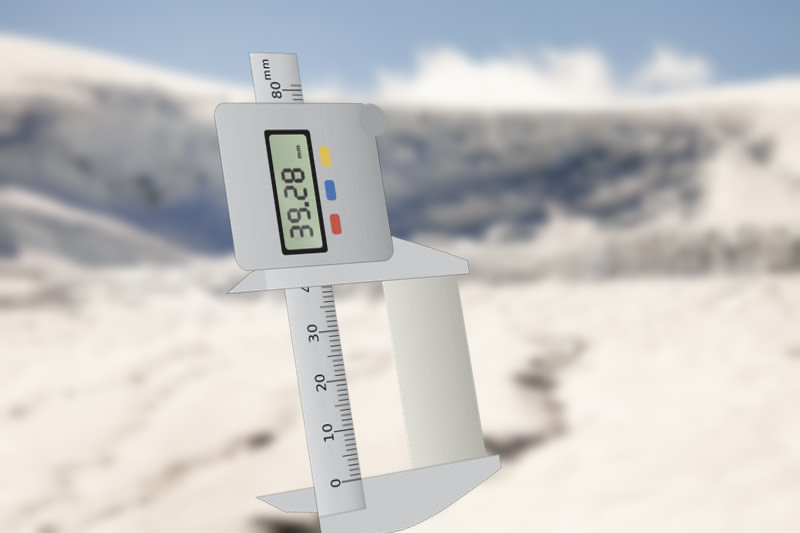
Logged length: 39.28 mm
